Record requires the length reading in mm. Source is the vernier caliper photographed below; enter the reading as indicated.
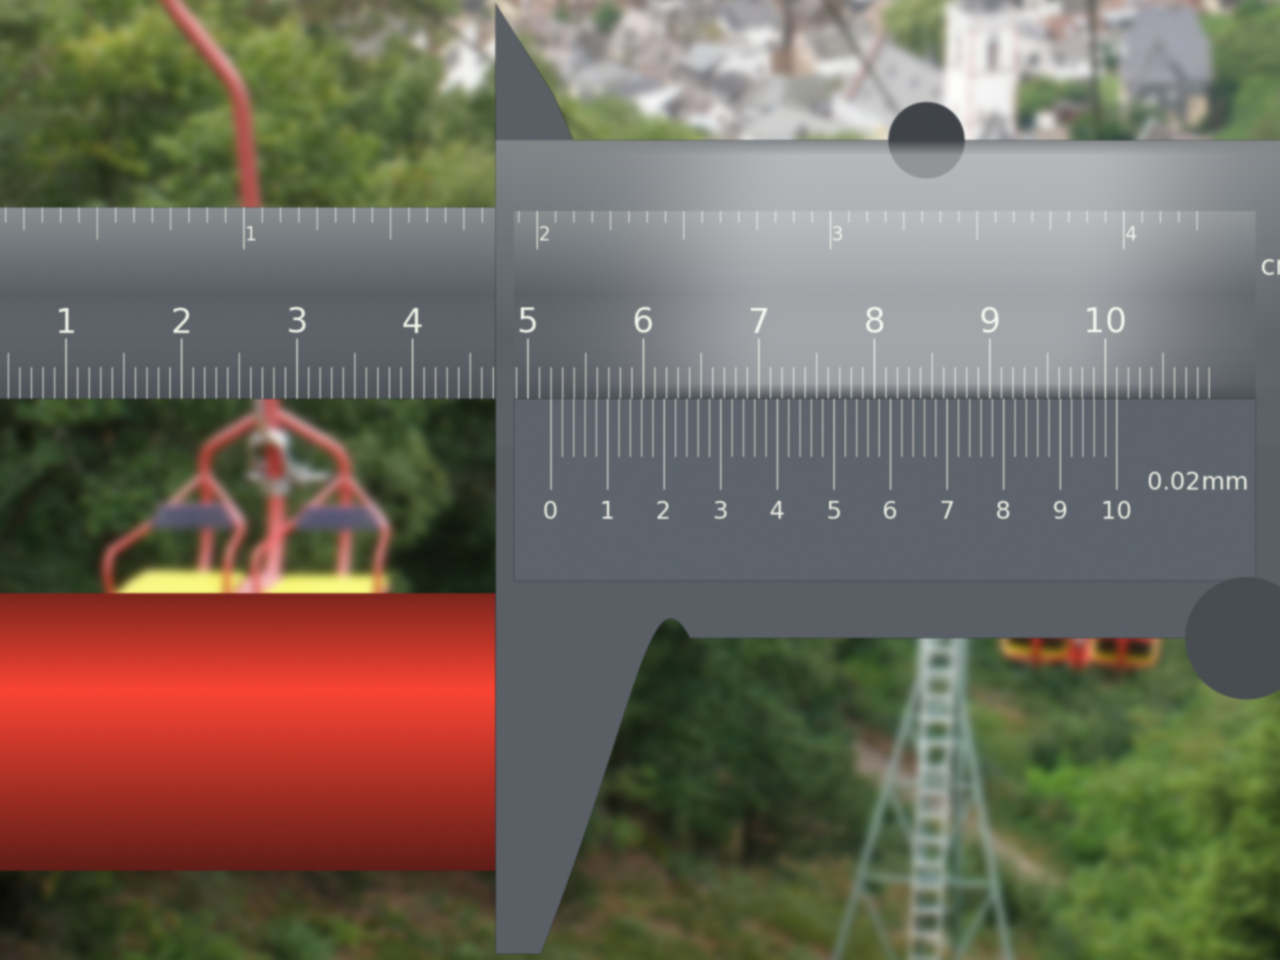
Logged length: 52.0 mm
